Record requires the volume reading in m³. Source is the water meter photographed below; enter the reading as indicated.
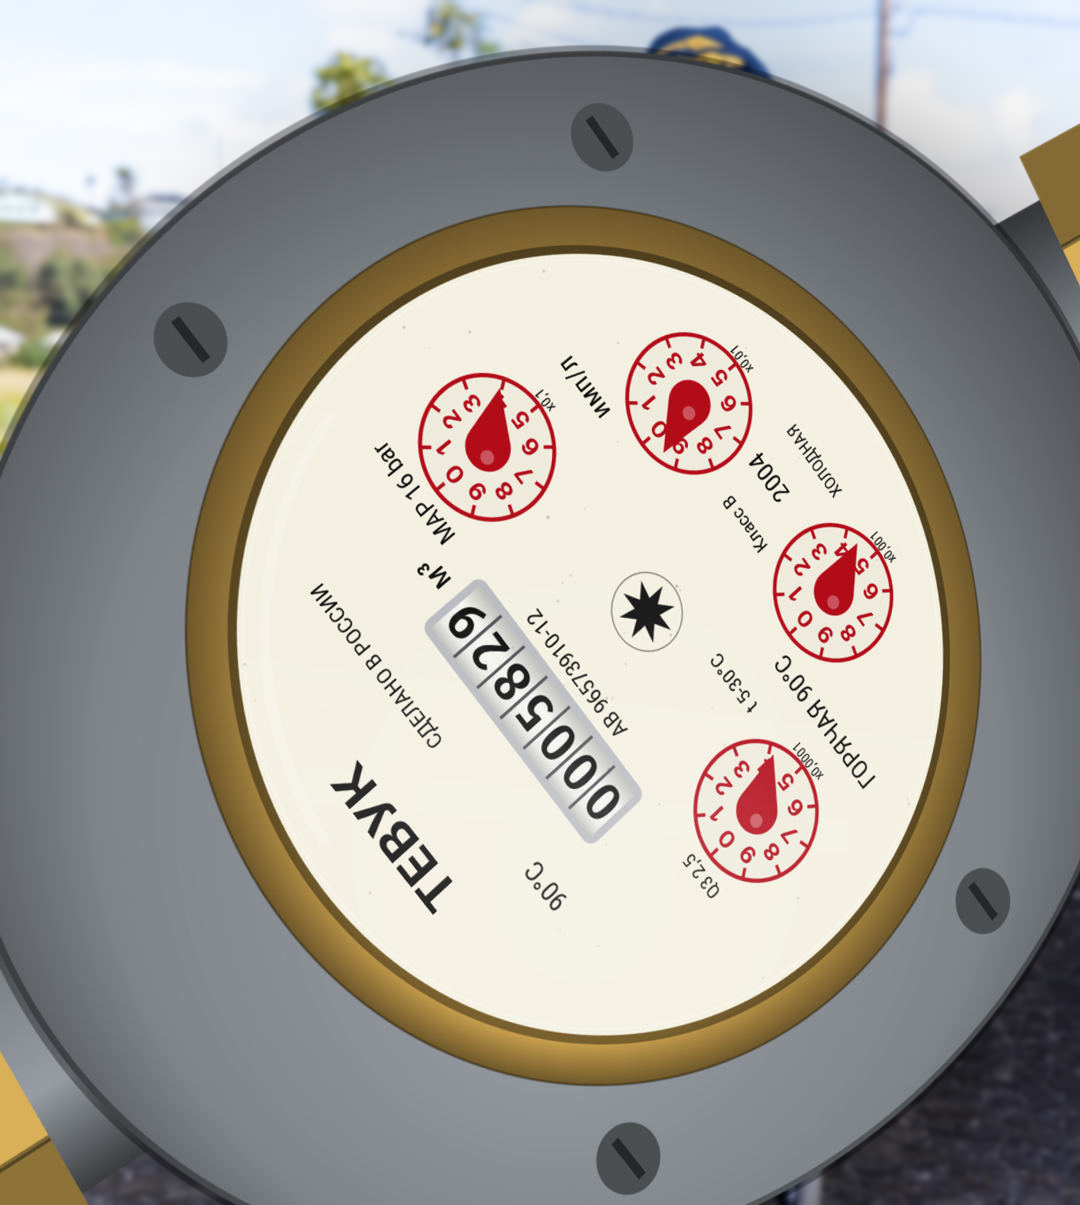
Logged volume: 5829.3944 m³
